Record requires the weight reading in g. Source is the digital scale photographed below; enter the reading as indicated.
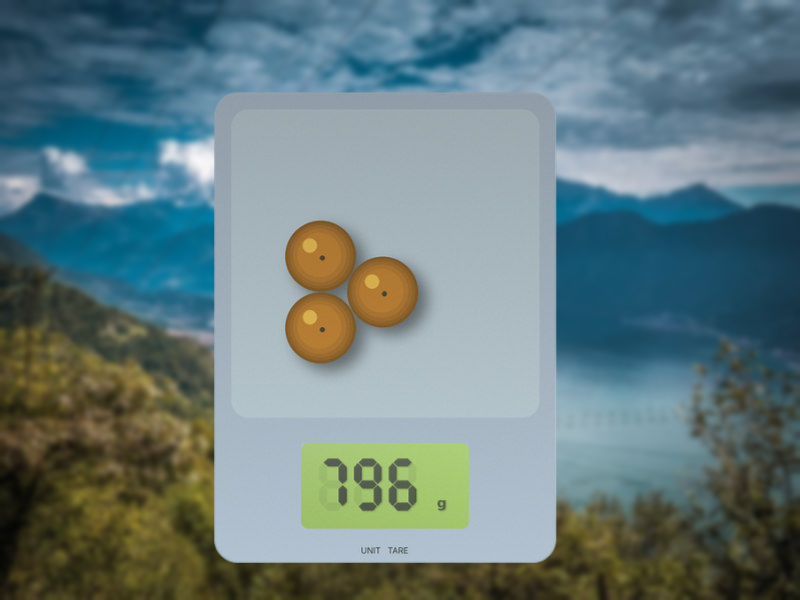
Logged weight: 796 g
